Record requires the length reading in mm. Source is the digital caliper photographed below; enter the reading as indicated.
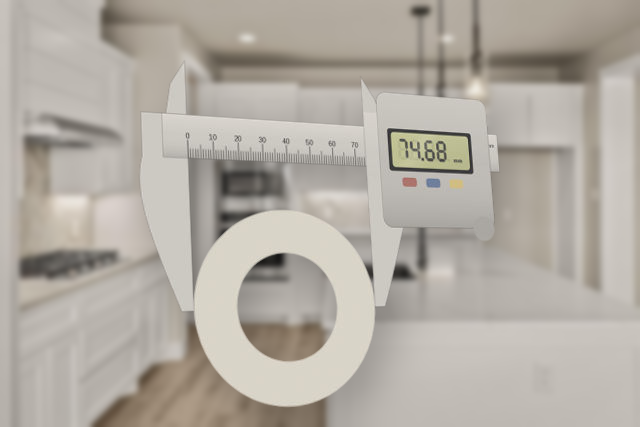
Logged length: 74.68 mm
